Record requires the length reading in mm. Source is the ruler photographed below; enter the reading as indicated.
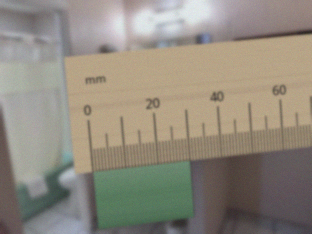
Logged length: 30 mm
